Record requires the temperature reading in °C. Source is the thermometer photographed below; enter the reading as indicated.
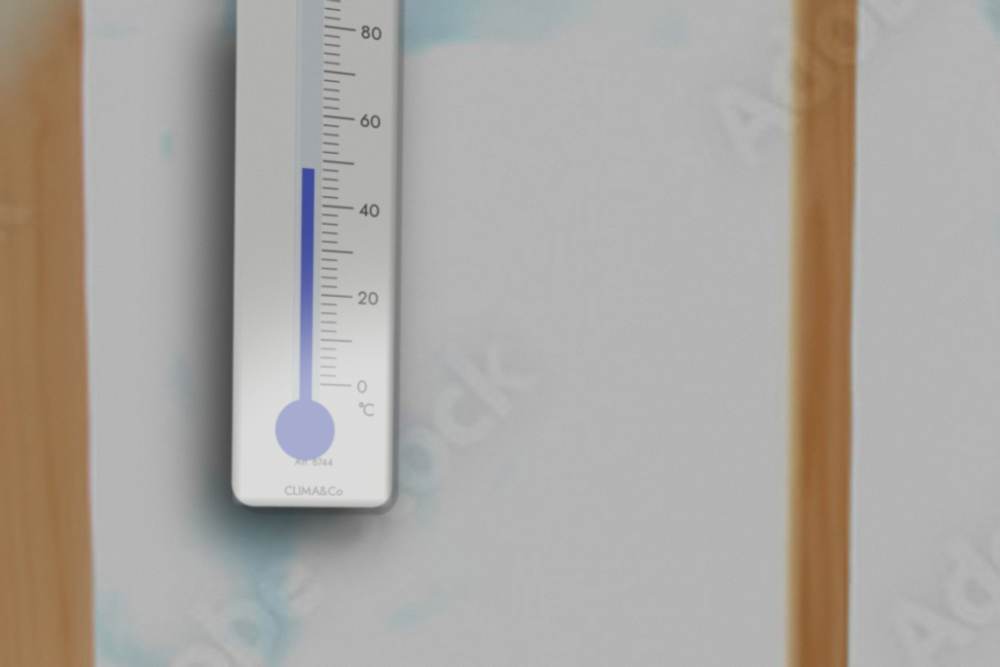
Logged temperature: 48 °C
